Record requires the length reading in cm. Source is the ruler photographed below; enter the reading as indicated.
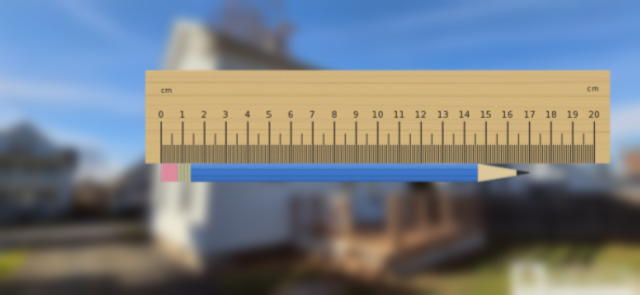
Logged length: 17 cm
